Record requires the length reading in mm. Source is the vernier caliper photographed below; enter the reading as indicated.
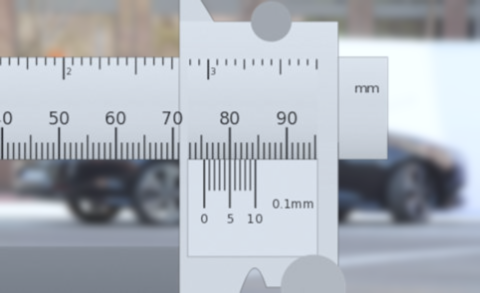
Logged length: 75.5 mm
